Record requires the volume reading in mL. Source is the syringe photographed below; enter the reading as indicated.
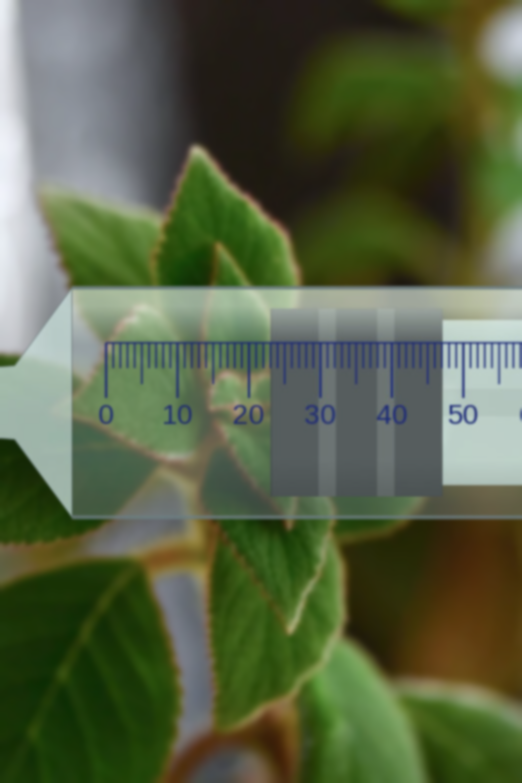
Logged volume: 23 mL
